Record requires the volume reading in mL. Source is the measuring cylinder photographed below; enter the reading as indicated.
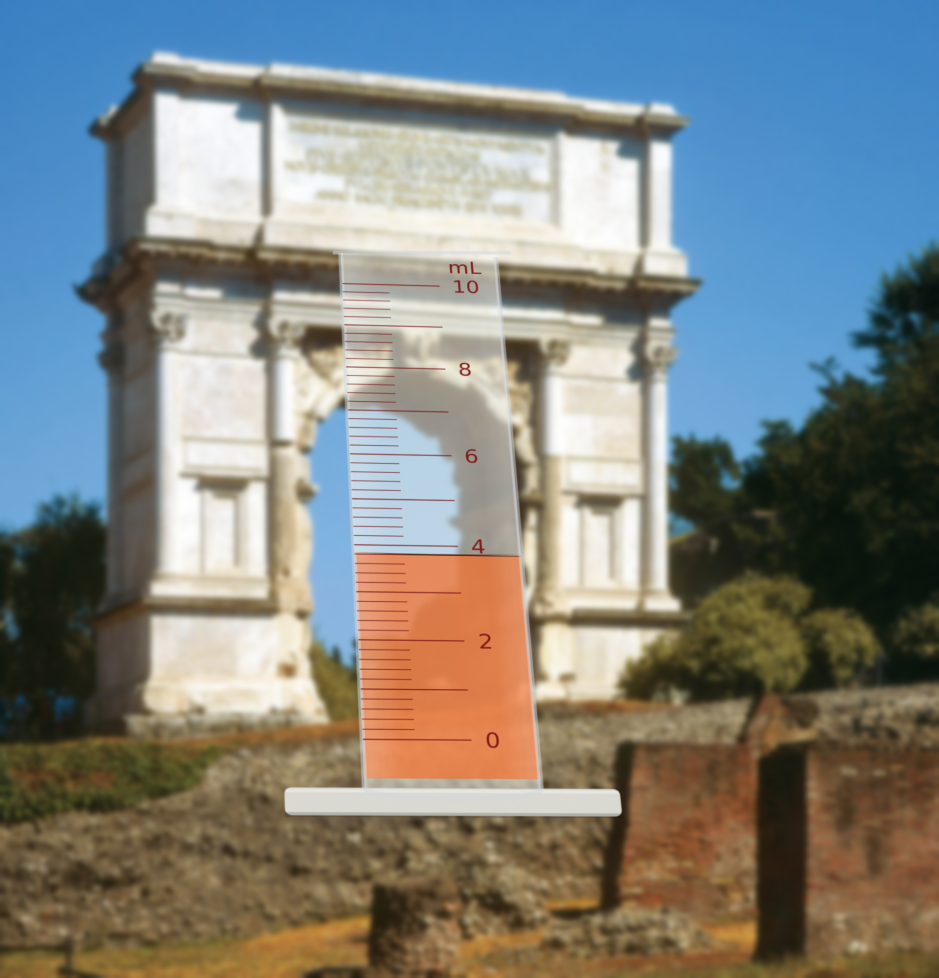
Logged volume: 3.8 mL
